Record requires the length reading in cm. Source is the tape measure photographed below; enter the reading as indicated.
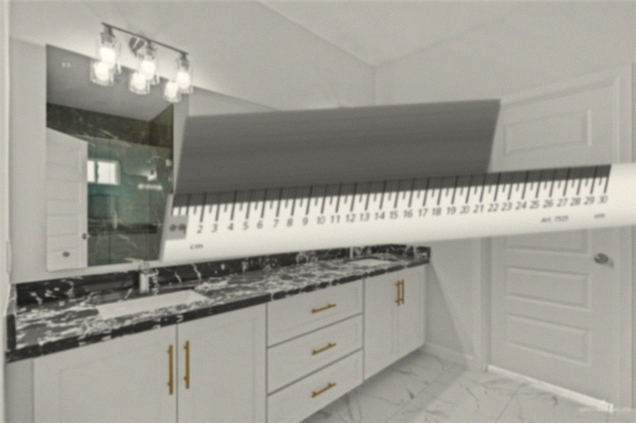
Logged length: 21 cm
